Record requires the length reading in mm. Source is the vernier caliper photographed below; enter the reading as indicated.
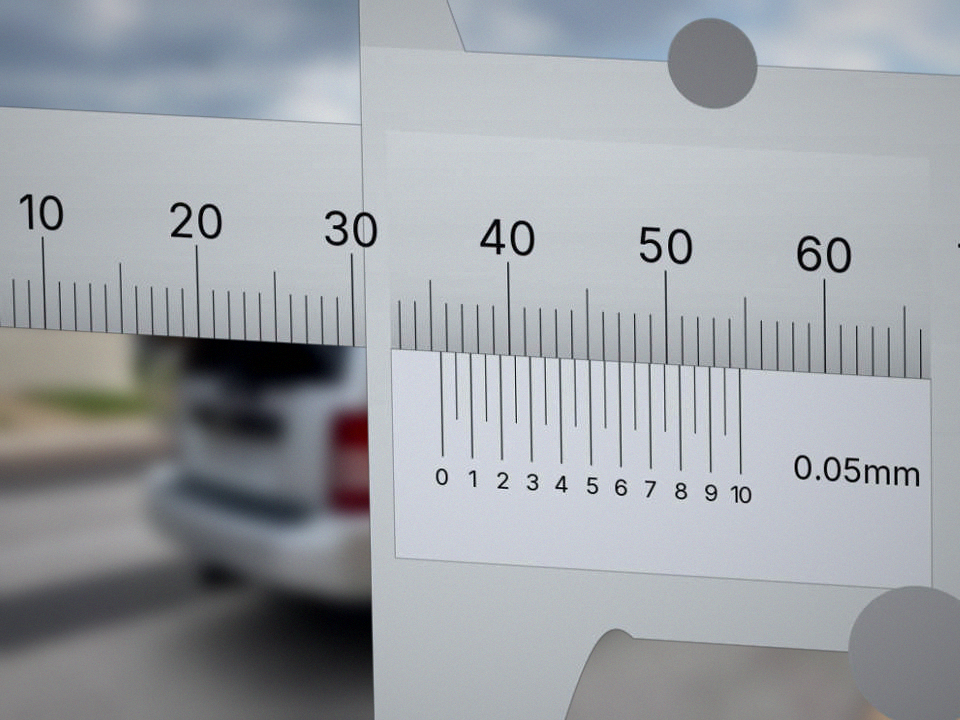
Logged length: 35.6 mm
